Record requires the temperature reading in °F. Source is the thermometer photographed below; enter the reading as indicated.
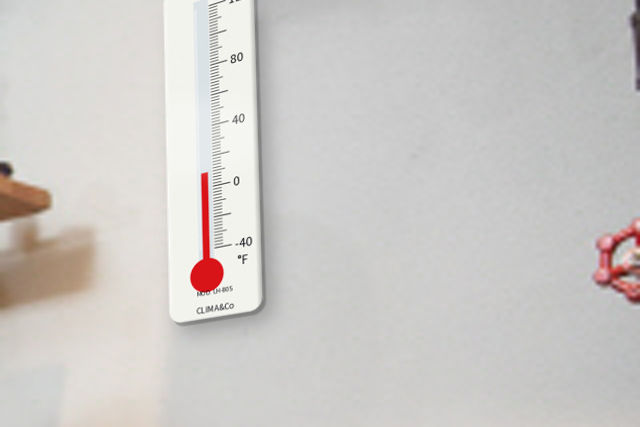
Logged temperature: 10 °F
